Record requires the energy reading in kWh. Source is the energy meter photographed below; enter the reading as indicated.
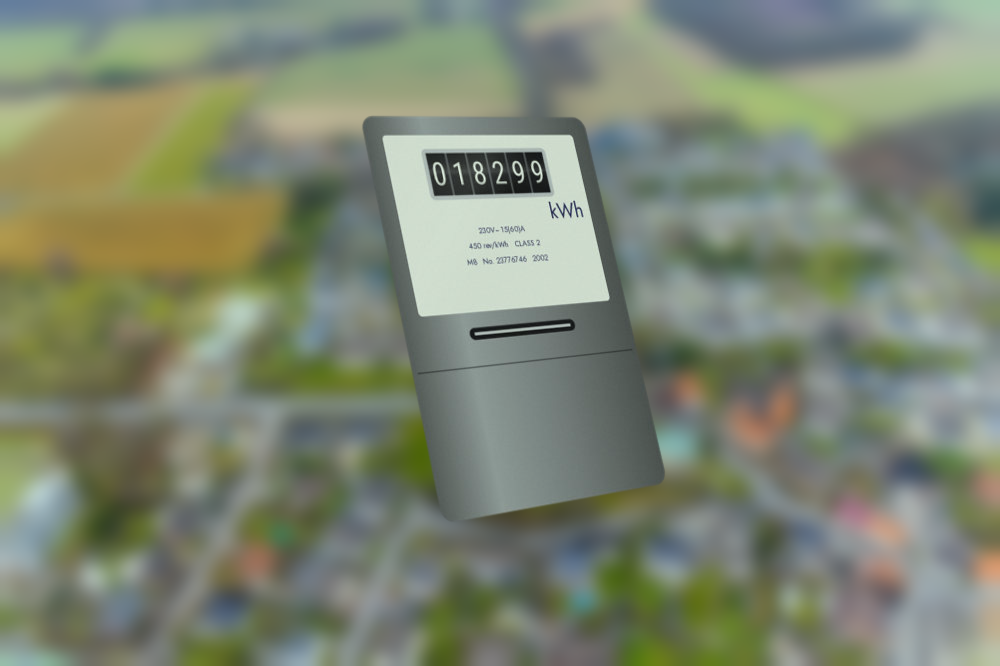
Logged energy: 18299 kWh
